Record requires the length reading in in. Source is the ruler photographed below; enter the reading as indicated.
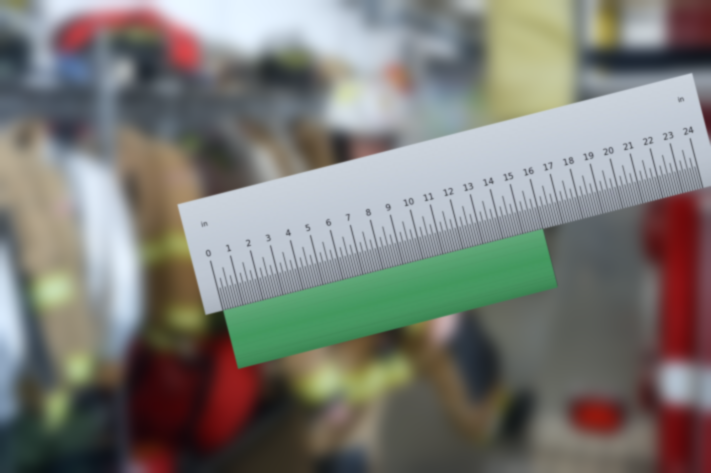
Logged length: 16 in
